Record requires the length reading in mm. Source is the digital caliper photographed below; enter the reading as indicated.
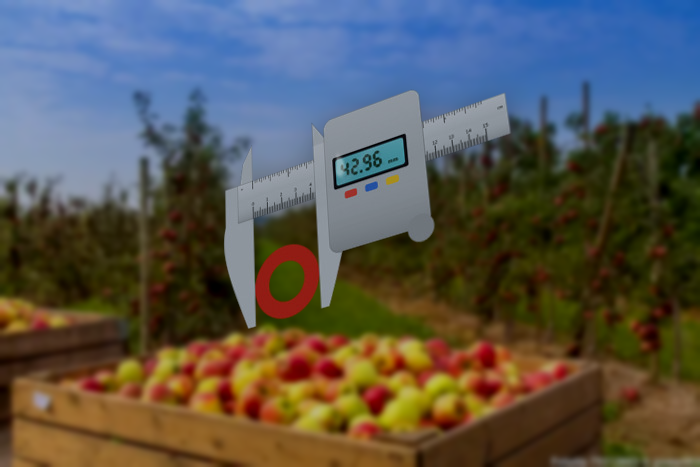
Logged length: 42.96 mm
